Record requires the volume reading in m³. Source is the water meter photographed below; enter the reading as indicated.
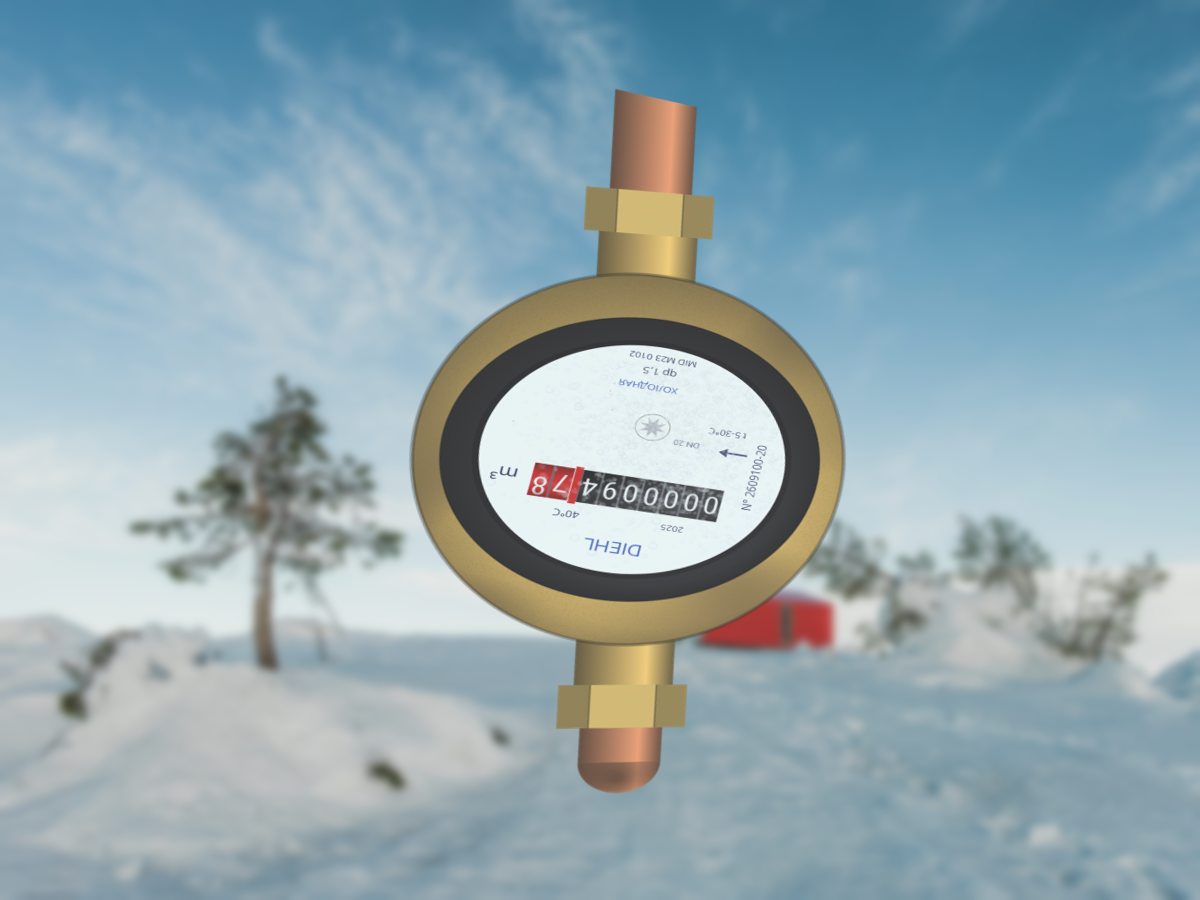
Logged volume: 94.78 m³
